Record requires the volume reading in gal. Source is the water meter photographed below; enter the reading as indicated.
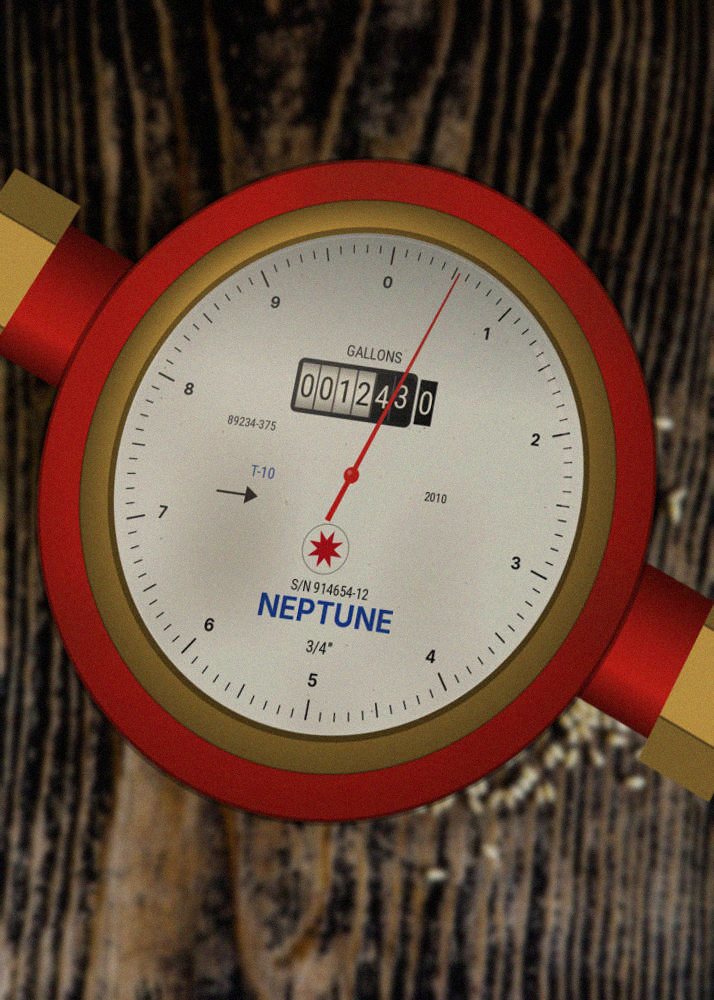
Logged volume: 12430.5 gal
